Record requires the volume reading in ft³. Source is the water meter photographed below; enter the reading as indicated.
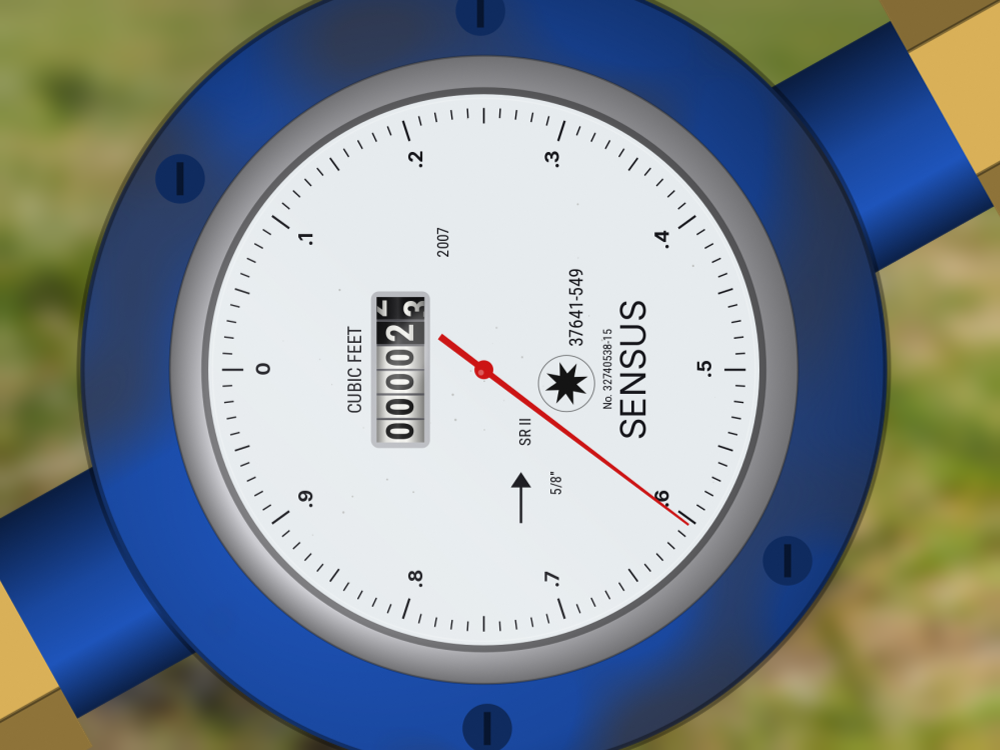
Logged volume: 22.60 ft³
